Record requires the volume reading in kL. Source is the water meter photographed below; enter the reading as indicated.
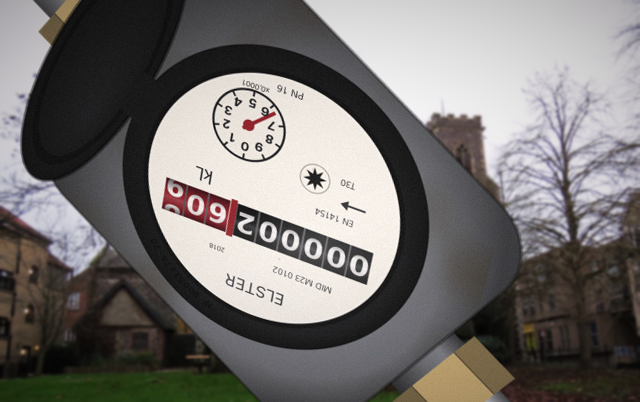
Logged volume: 2.6086 kL
